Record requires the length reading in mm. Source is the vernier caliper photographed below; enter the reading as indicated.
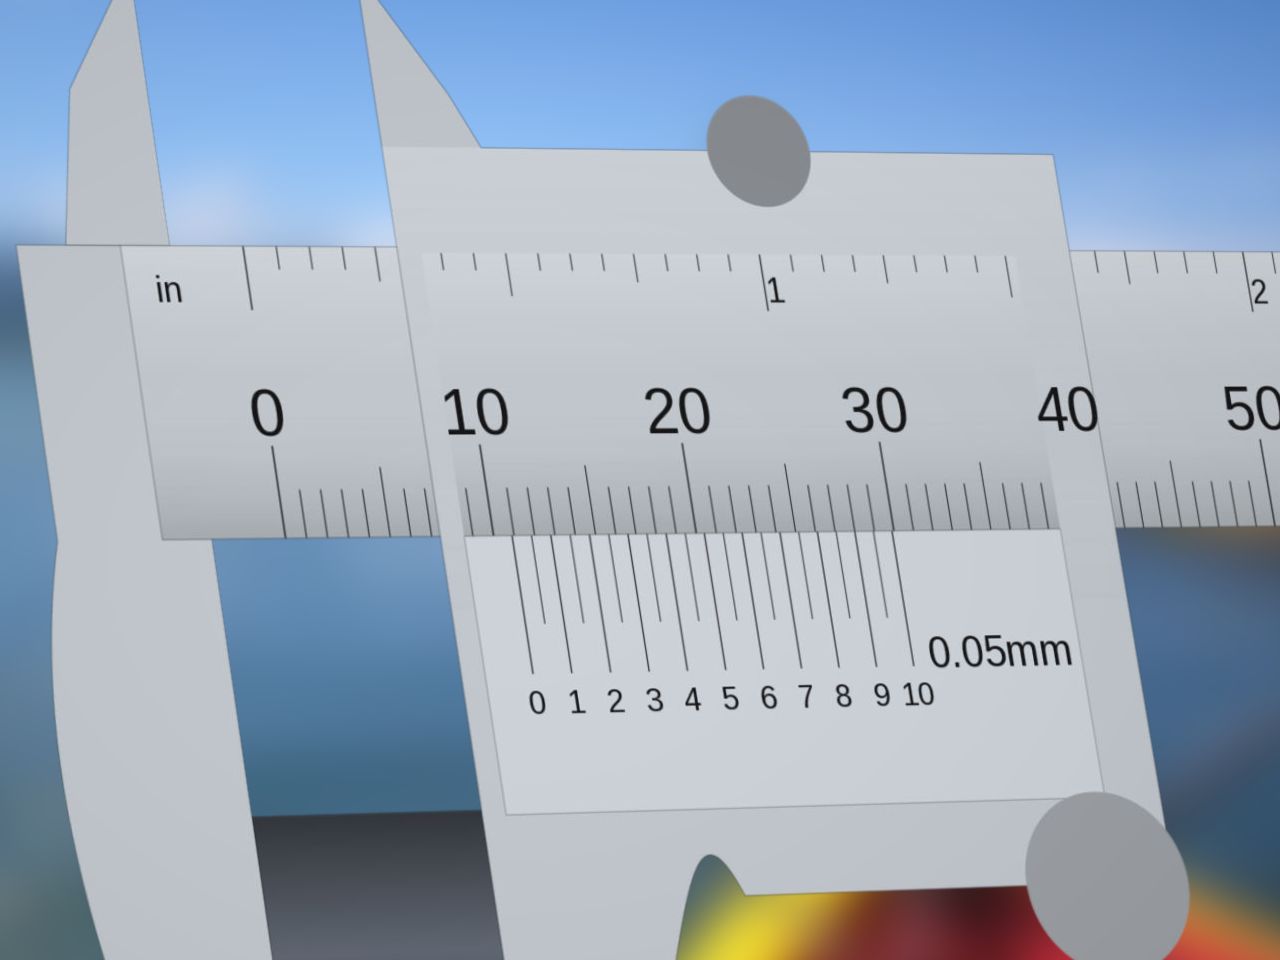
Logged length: 10.9 mm
